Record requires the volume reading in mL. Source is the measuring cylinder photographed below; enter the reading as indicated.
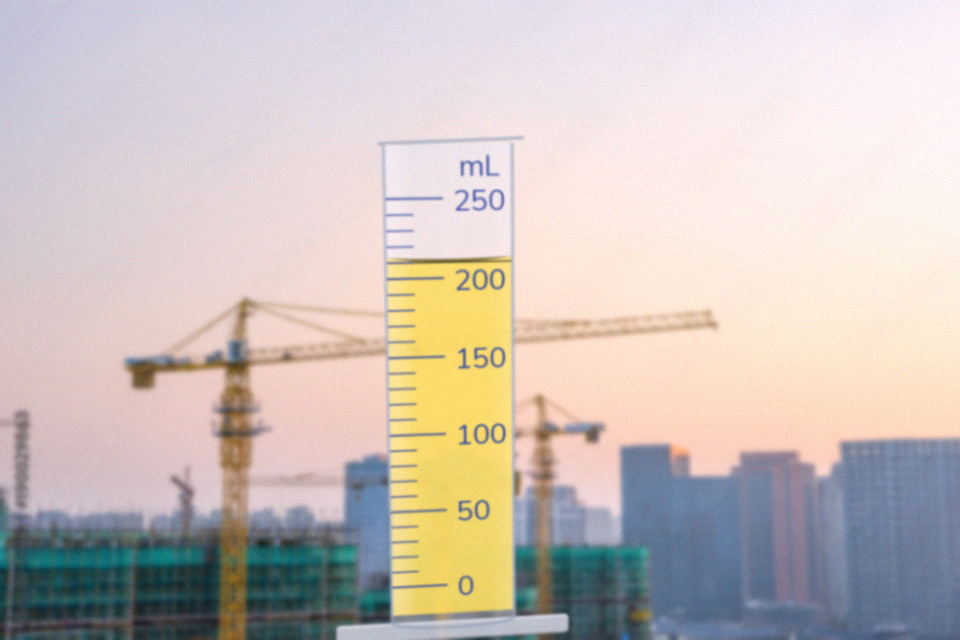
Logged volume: 210 mL
